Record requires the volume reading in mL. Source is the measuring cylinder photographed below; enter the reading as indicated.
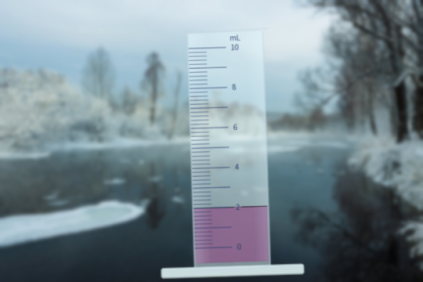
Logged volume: 2 mL
